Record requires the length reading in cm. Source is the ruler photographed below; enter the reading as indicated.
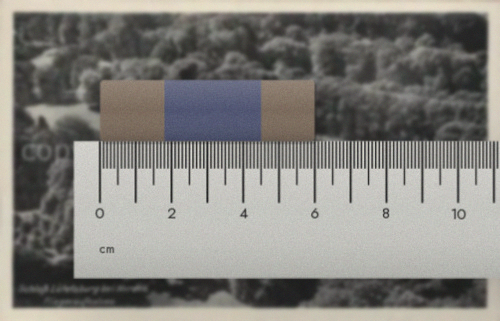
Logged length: 6 cm
